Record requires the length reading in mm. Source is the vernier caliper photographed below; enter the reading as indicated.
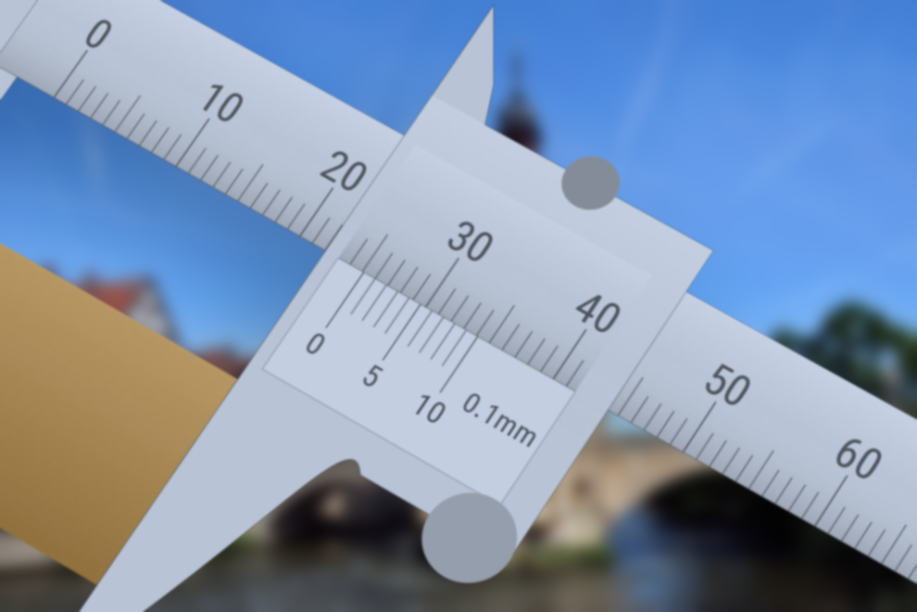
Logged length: 25.1 mm
